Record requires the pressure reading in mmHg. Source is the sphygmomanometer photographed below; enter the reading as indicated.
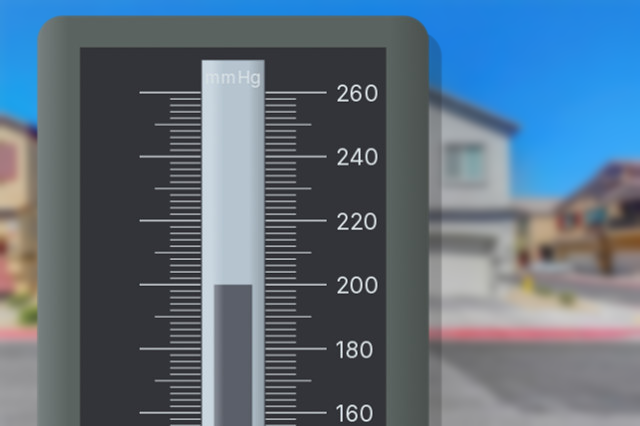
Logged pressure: 200 mmHg
